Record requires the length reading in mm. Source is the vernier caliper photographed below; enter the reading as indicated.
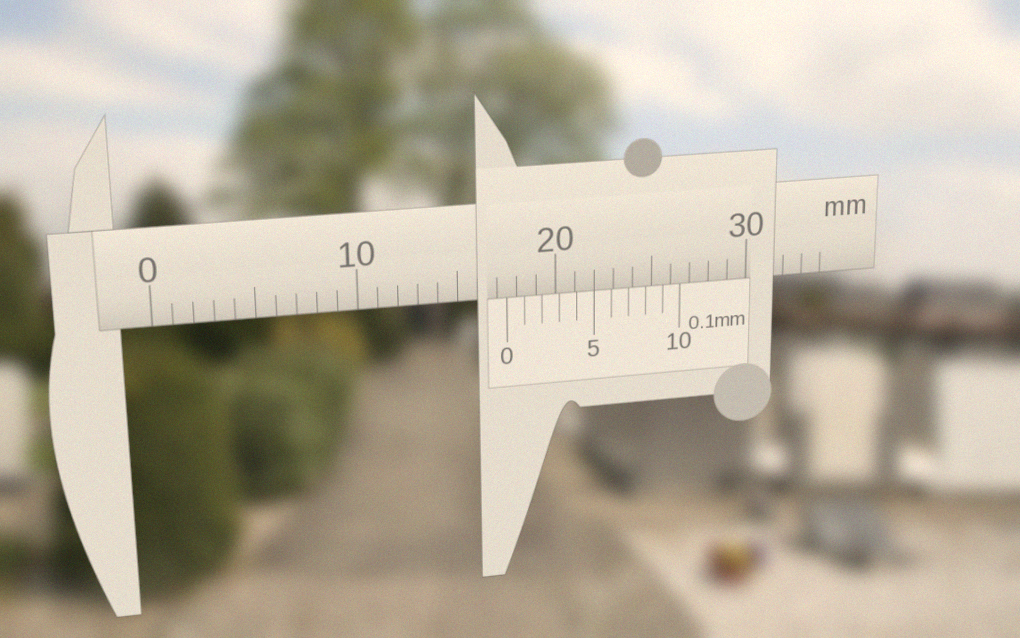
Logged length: 17.5 mm
